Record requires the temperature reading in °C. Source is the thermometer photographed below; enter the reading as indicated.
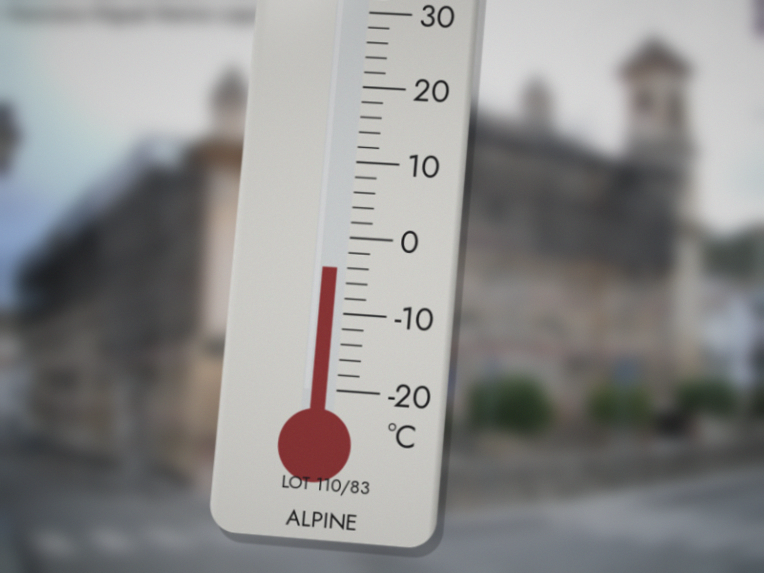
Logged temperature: -4 °C
